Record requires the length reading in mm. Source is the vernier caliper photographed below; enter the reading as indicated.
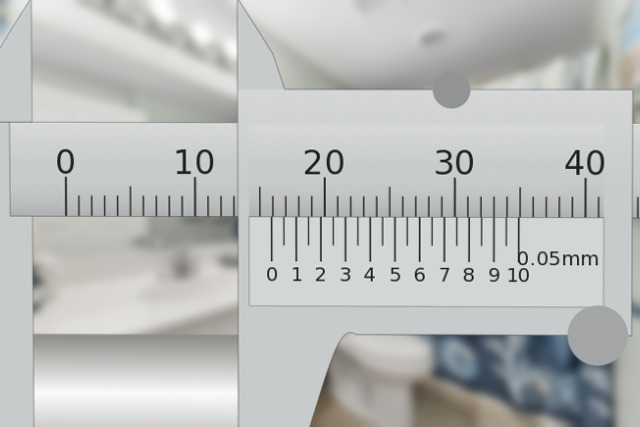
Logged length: 15.9 mm
